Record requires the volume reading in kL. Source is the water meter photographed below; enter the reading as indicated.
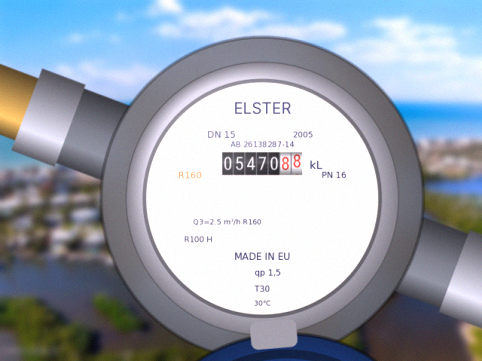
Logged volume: 5470.88 kL
